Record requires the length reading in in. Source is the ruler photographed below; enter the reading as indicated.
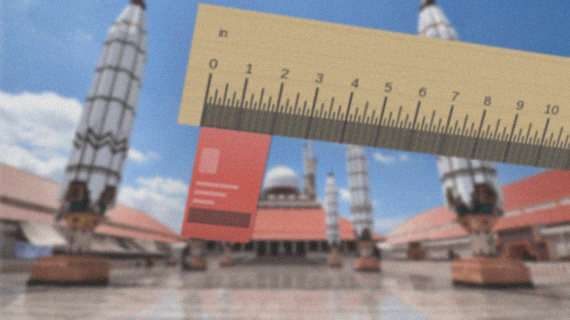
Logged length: 2 in
